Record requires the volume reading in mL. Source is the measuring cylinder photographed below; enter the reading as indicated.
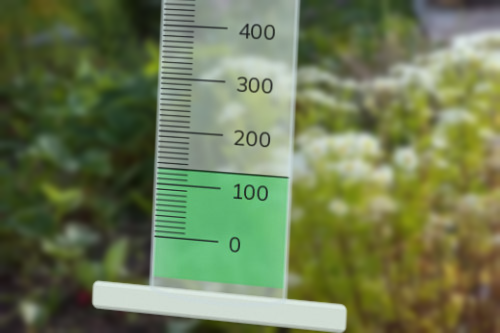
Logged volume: 130 mL
